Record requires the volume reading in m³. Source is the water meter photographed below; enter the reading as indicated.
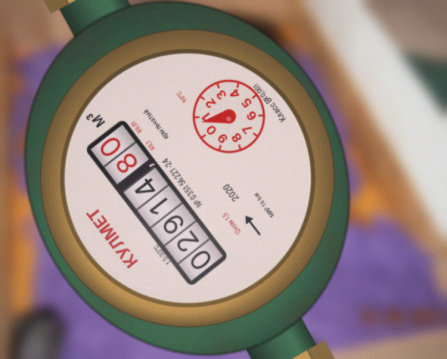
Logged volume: 2914.800 m³
